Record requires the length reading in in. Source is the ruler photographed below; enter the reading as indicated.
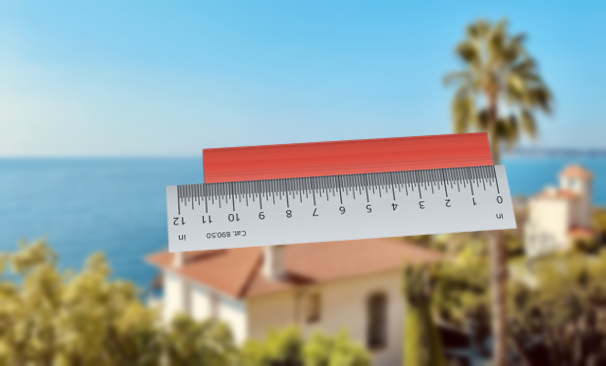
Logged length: 11 in
